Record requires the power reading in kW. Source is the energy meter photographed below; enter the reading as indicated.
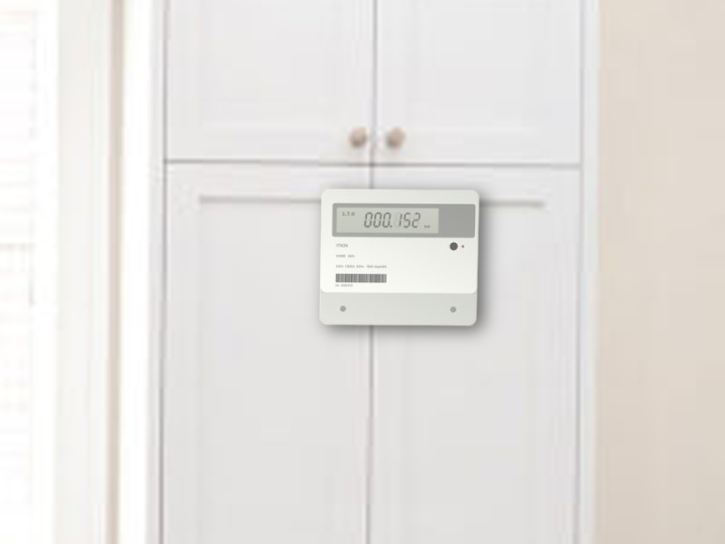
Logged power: 0.152 kW
